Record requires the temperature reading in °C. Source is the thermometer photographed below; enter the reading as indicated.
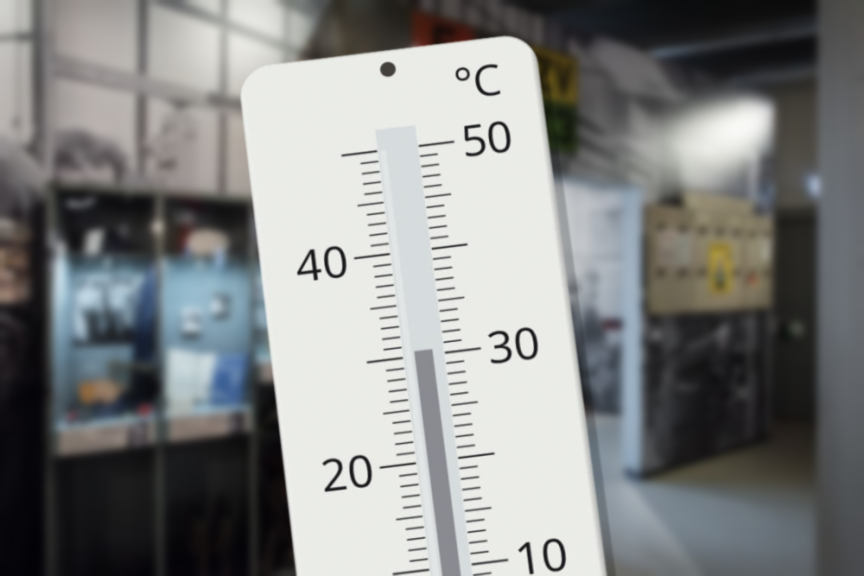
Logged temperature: 30.5 °C
